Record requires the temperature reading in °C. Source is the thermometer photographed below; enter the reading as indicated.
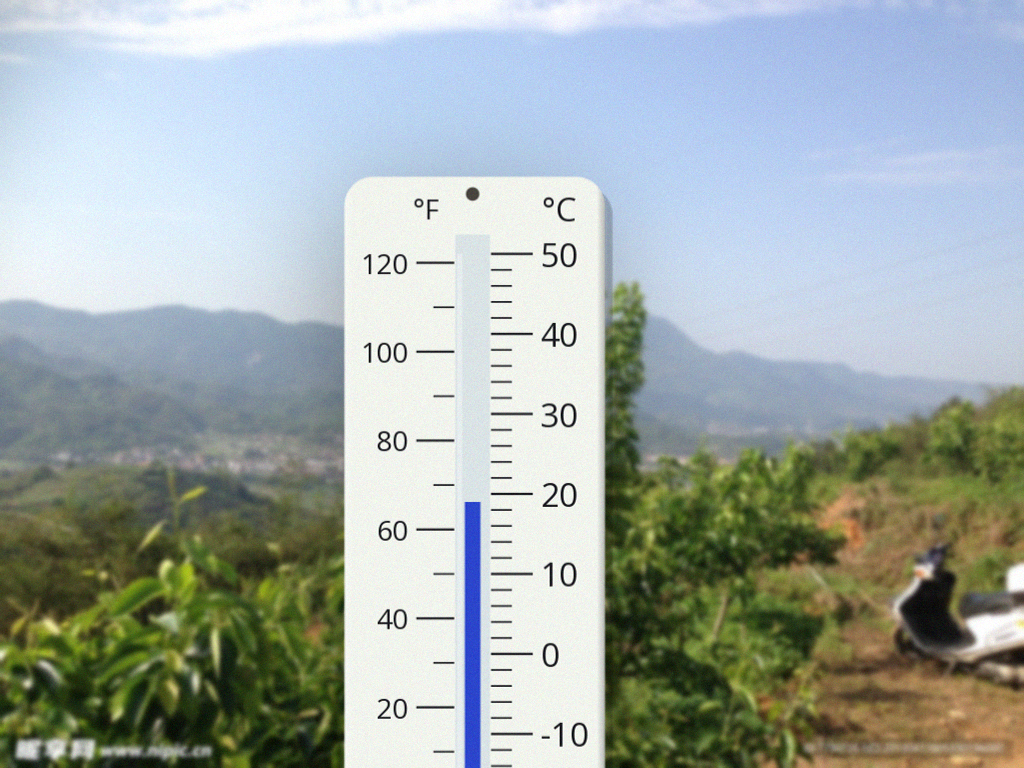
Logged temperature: 19 °C
